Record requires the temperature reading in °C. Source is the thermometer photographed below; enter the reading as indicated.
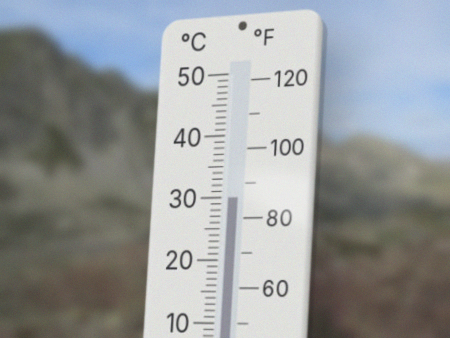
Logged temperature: 30 °C
